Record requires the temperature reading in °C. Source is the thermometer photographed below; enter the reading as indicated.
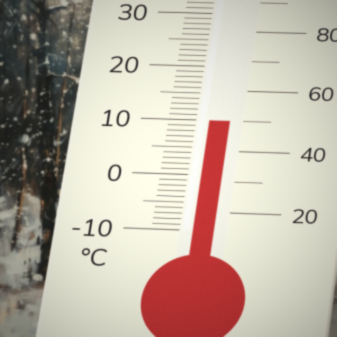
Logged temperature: 10 °C
